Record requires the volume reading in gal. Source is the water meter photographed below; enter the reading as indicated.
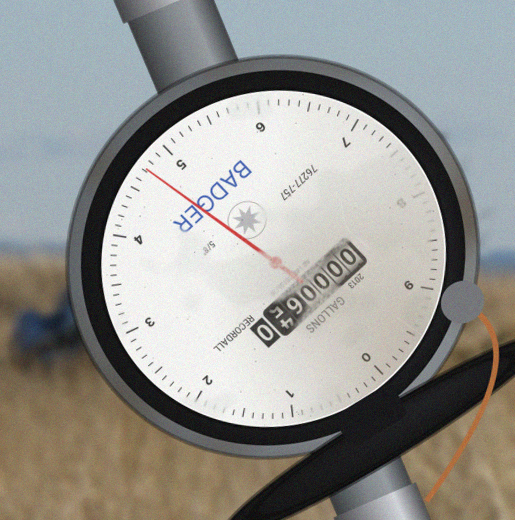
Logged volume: 644.7 gal
